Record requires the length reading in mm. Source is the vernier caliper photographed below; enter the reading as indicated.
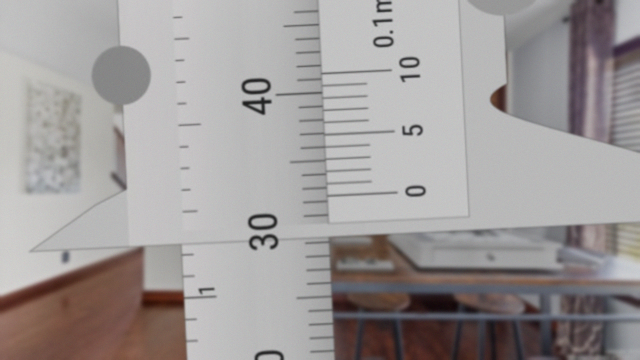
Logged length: 32.4 mm
